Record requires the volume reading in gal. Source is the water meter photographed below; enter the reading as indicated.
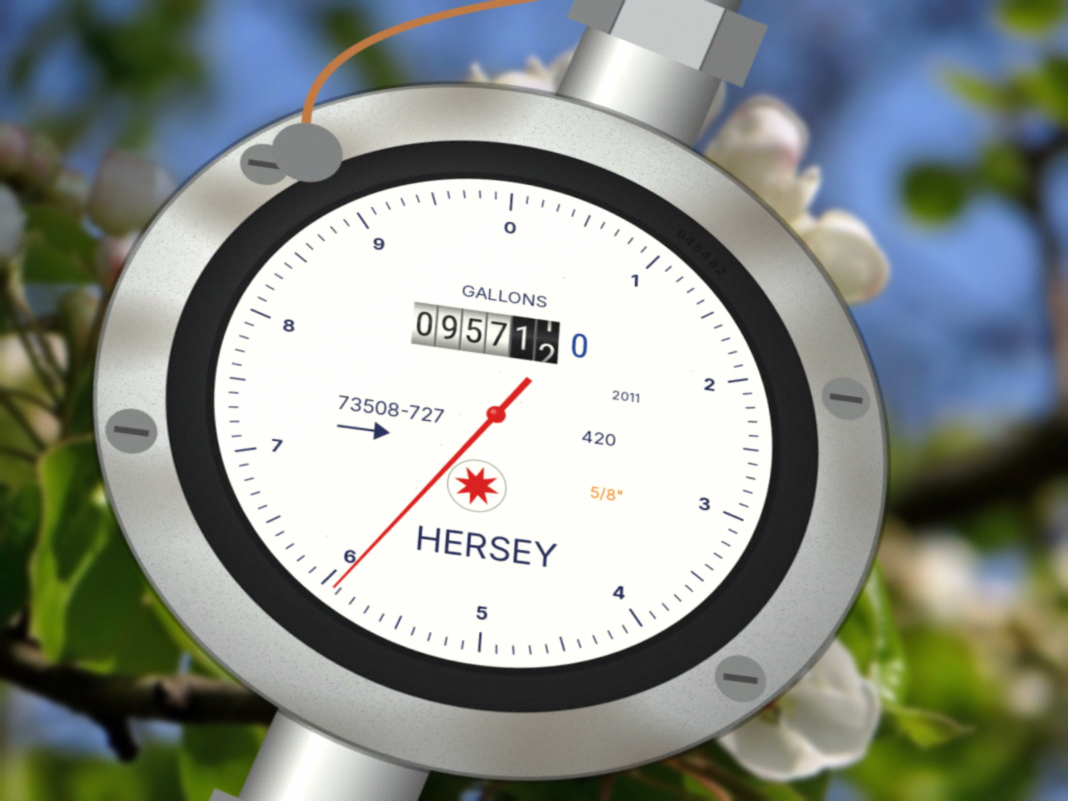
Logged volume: 957115.9 gal
